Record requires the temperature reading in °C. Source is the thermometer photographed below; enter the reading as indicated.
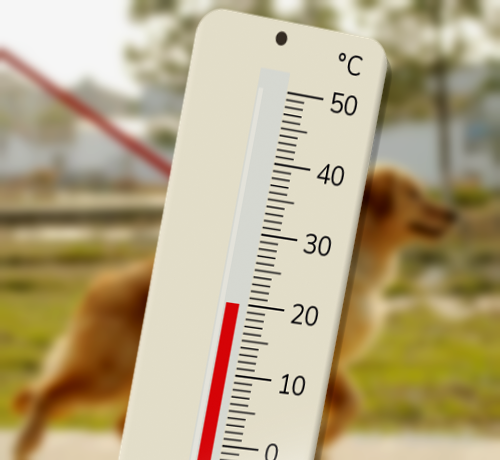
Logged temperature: 20 °C
